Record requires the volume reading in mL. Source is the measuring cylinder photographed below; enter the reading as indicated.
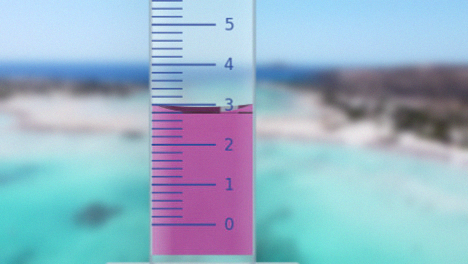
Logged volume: 2.8 mL
